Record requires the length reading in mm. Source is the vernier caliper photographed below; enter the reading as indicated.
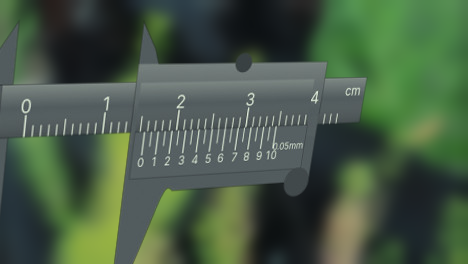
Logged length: 15.6 mm
